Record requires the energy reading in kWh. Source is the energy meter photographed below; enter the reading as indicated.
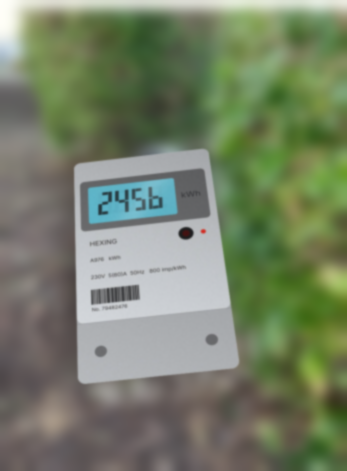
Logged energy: 2456 kWh
